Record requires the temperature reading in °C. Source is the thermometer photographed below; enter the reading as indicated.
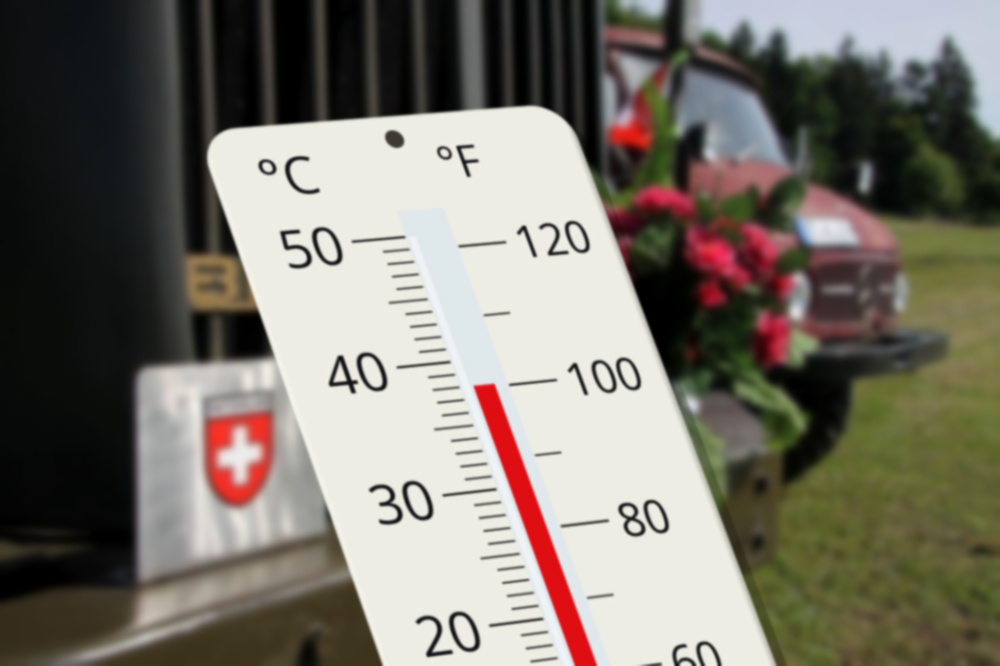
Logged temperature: 38 °C
